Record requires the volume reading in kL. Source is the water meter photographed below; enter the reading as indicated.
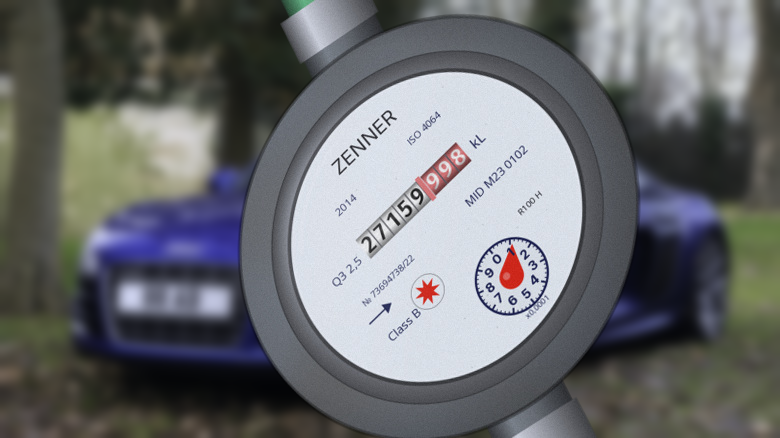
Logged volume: 27159.9981 kL
